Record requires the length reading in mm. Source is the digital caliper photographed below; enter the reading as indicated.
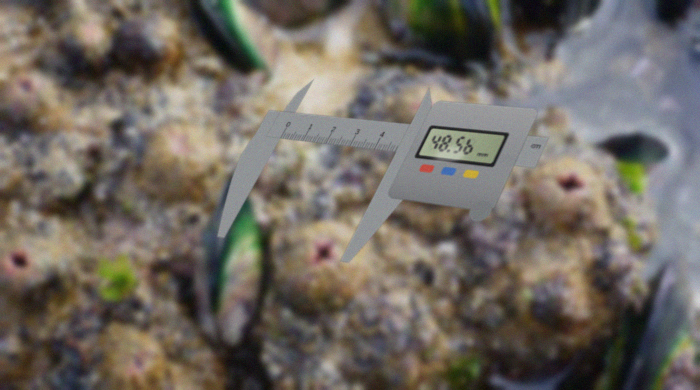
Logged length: 48.56 mm
